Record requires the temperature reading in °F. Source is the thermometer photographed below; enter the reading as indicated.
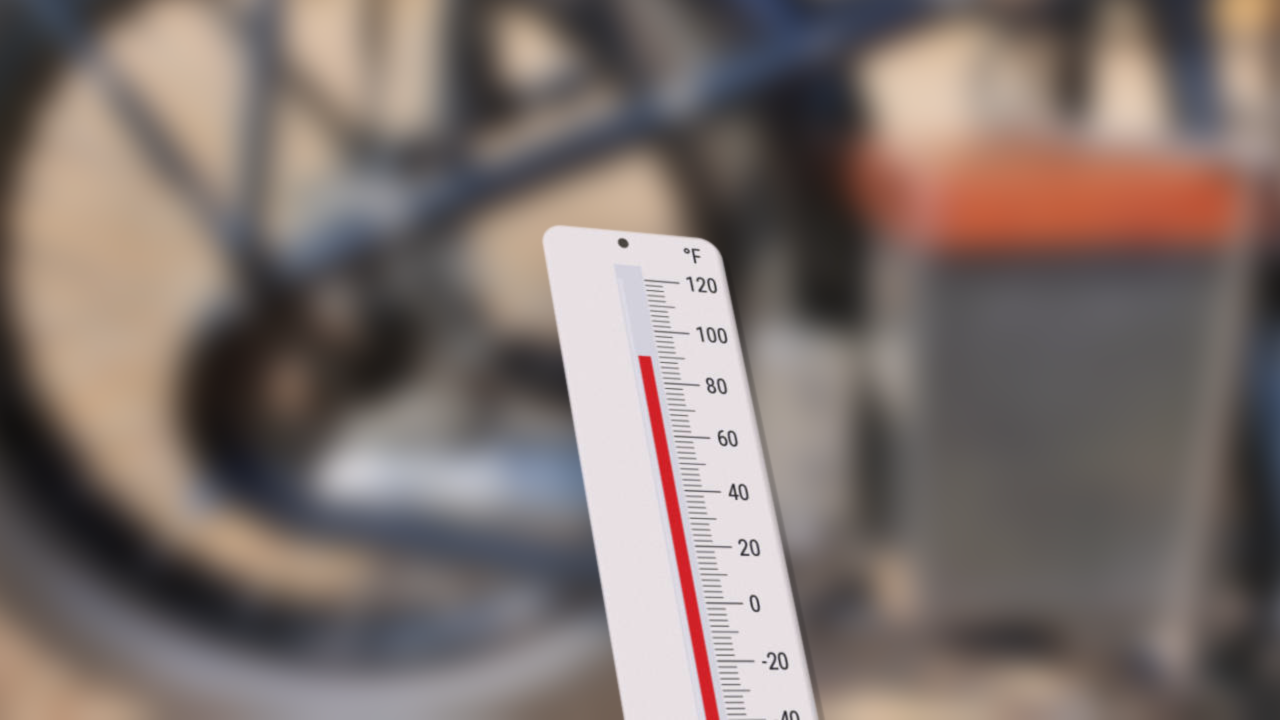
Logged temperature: 90 °F
